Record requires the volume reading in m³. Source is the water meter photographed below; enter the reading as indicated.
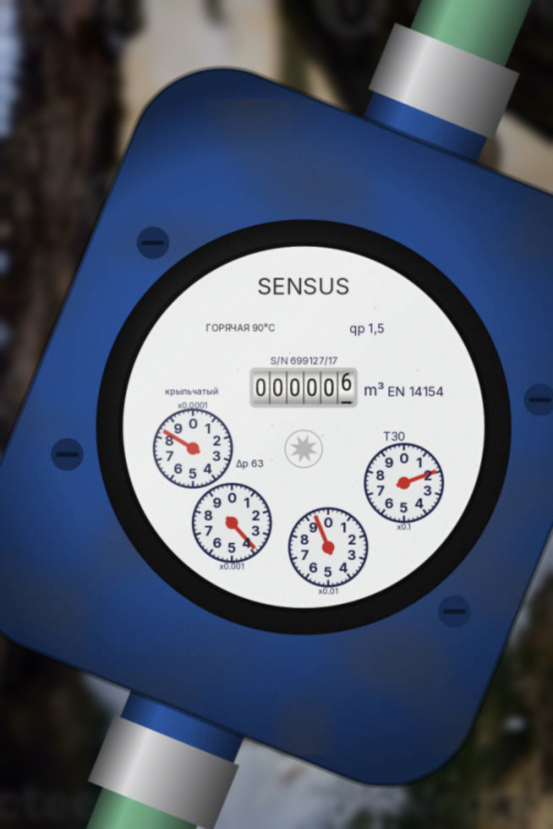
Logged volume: 6.1938 m³
